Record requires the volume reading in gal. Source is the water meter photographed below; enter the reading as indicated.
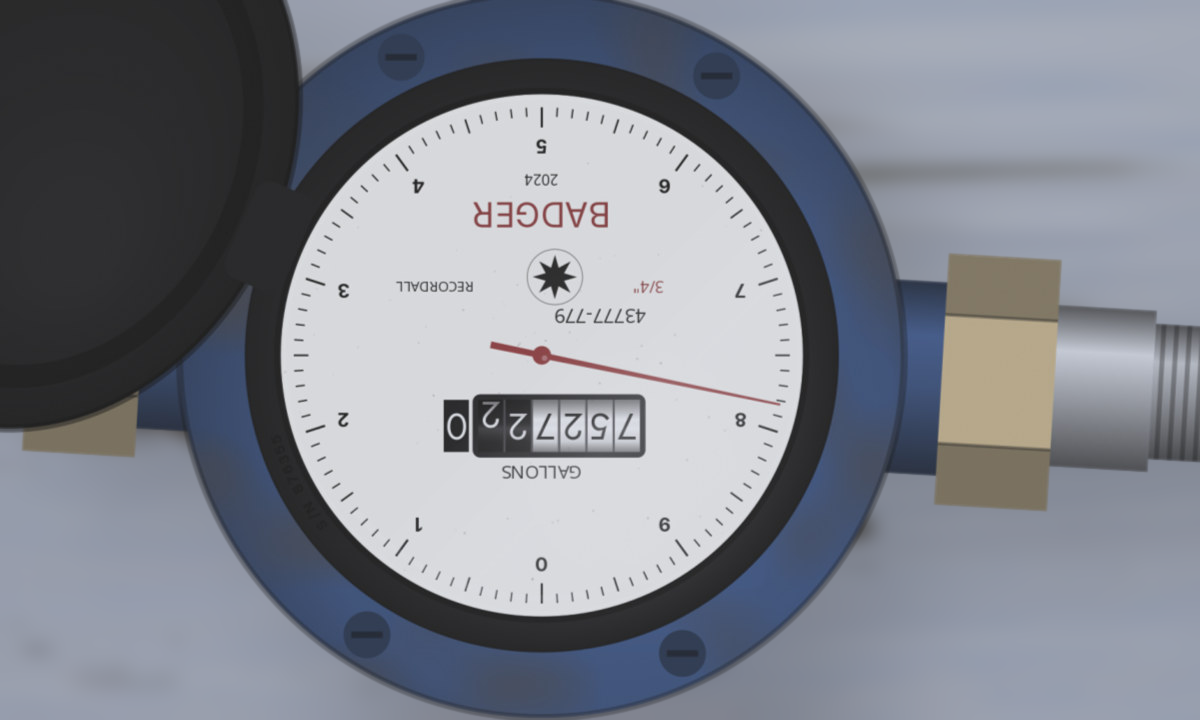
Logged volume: 7527217.8 gal
